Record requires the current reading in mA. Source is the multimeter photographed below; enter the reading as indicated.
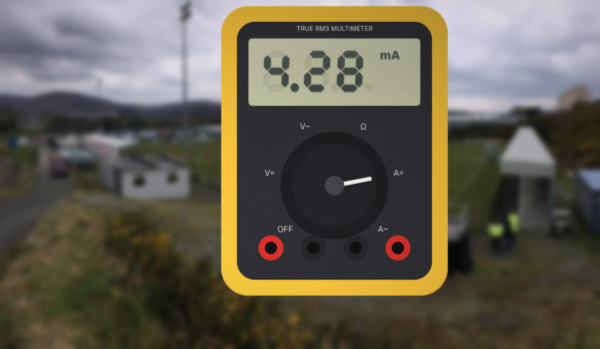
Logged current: 4.28 mA
